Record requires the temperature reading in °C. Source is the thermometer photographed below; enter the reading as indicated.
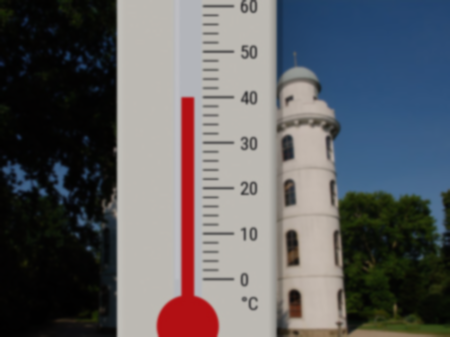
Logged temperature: 40 °C
